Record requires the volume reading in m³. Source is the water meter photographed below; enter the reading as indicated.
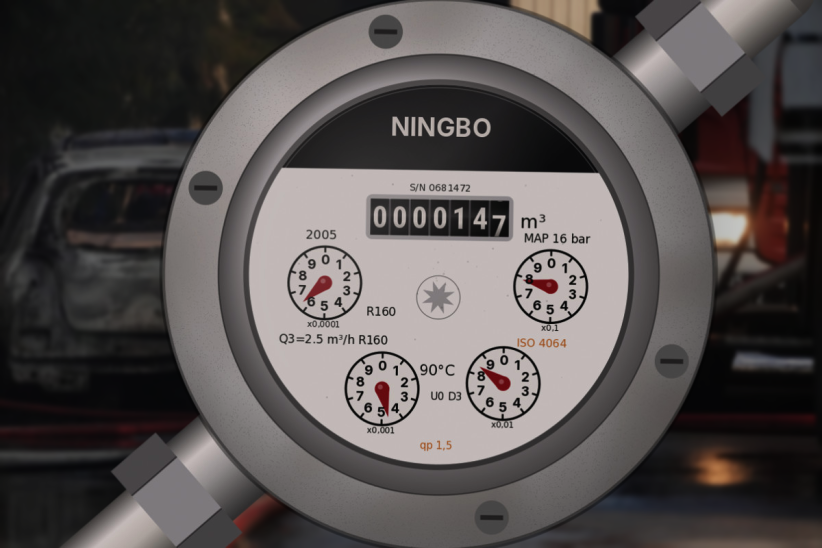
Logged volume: 146.7846 m³
